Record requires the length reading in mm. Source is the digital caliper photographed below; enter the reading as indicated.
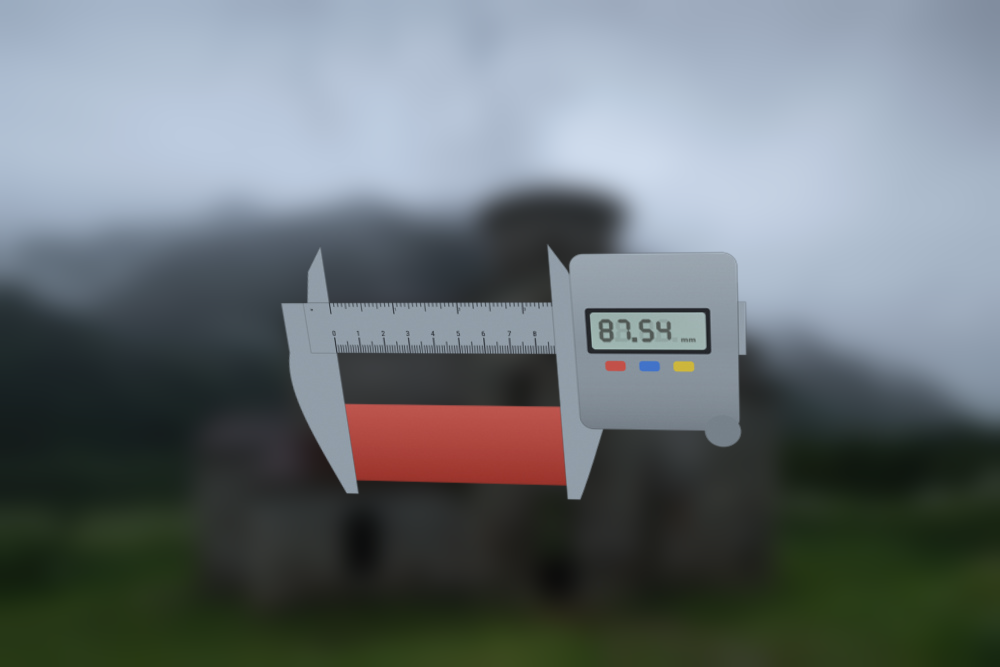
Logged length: 87.54 mm
